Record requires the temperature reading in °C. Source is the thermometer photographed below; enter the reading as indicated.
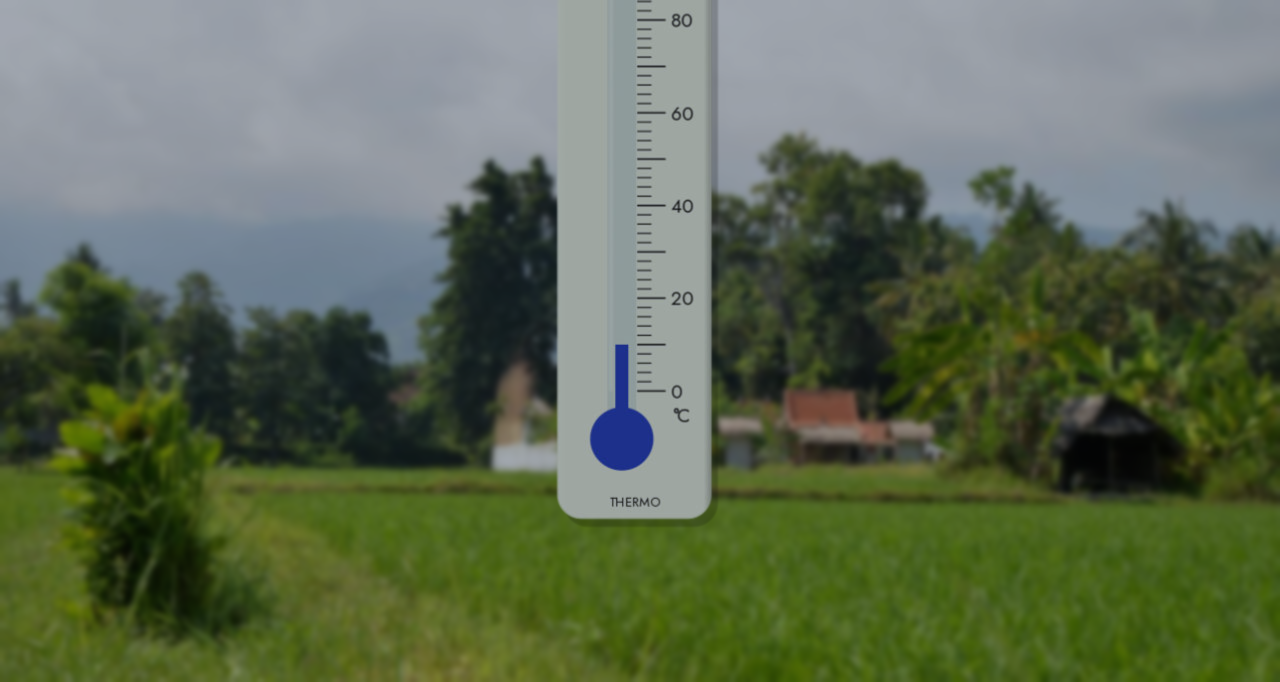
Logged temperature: 10 °C
